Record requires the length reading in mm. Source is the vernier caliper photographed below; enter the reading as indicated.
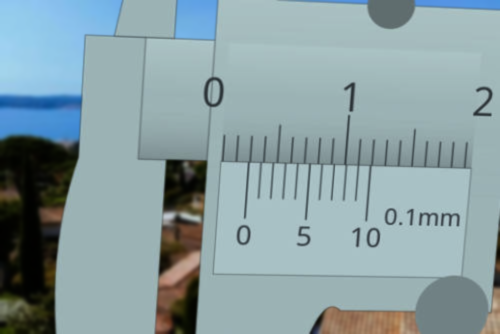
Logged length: 2.9 mm
